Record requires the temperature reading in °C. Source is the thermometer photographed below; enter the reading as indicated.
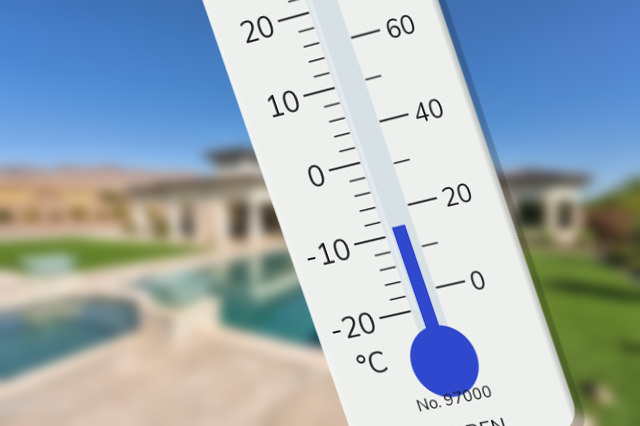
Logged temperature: -9 °C
